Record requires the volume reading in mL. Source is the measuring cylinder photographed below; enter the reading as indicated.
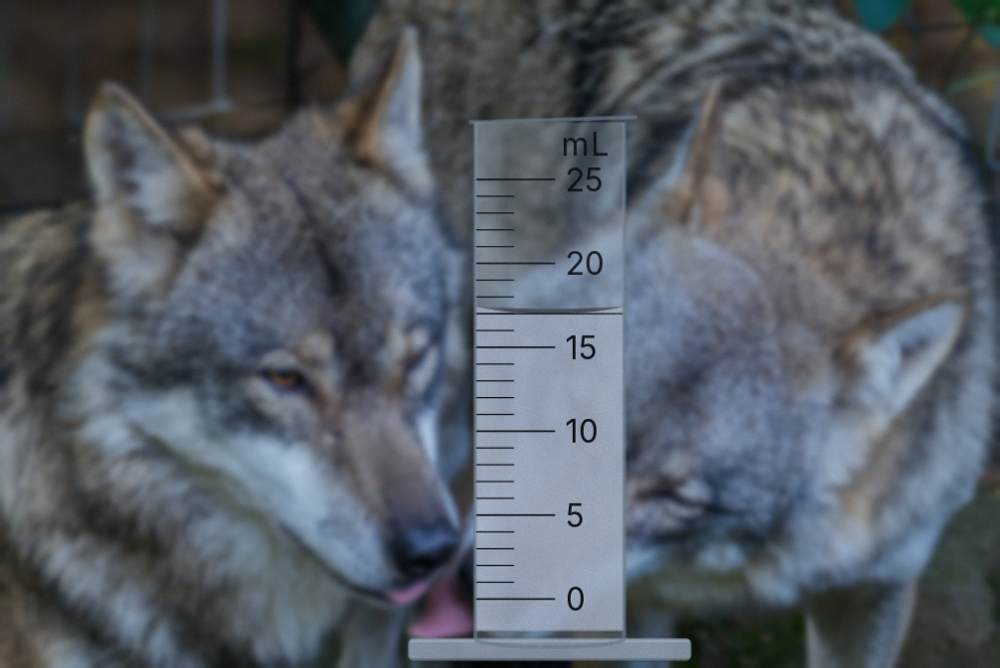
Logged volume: 17 mL
